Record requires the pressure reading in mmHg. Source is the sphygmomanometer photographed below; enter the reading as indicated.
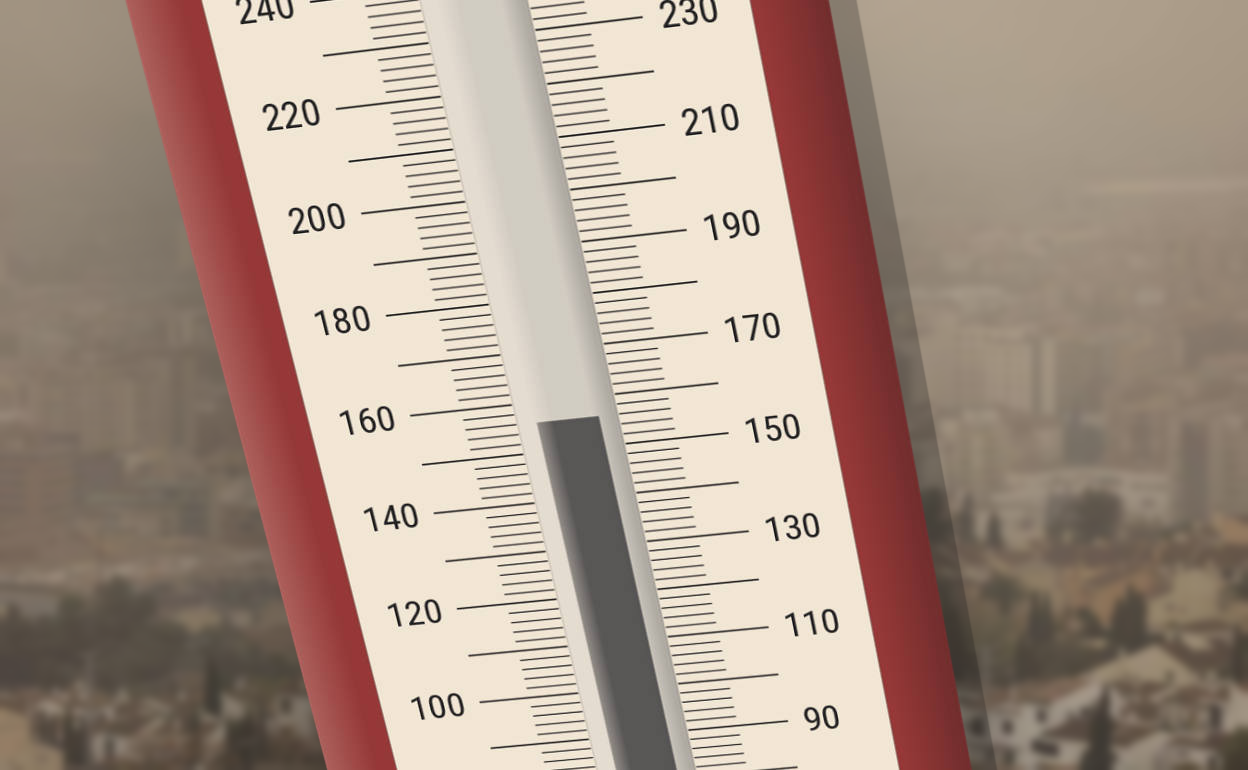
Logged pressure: 156 mmHg
